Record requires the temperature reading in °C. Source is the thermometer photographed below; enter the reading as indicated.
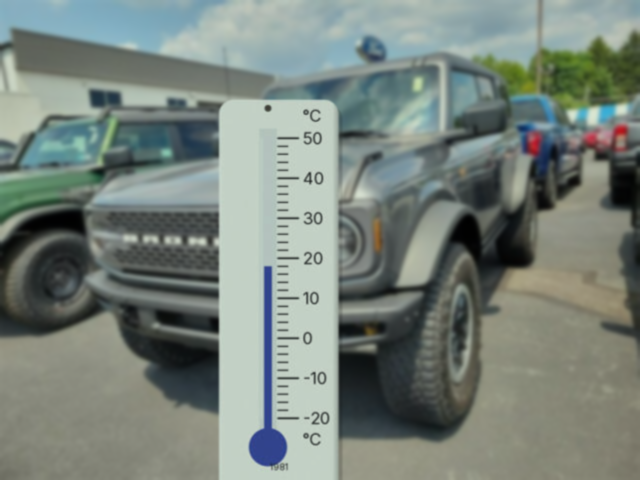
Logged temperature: 18 °C
